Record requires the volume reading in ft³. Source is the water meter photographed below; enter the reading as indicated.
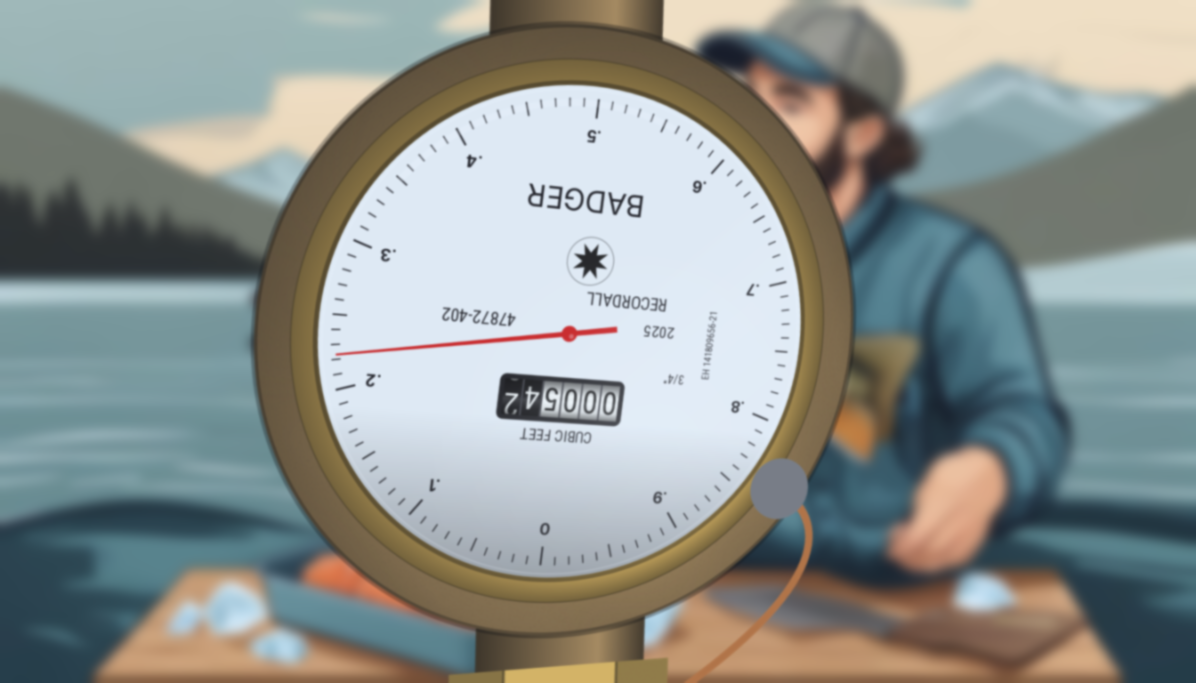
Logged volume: 542.22 ft³
